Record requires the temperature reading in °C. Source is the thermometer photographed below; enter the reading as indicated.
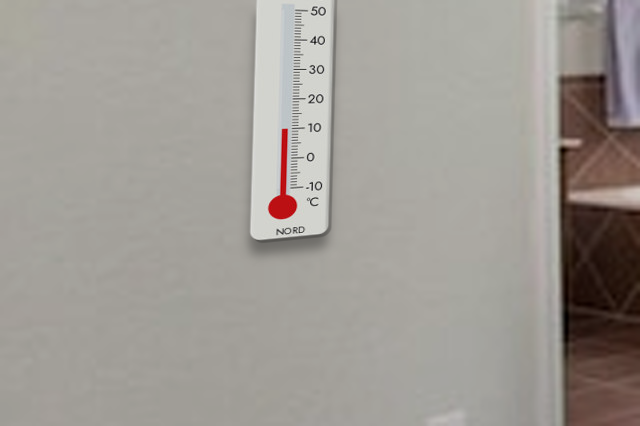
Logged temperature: 10 °C
